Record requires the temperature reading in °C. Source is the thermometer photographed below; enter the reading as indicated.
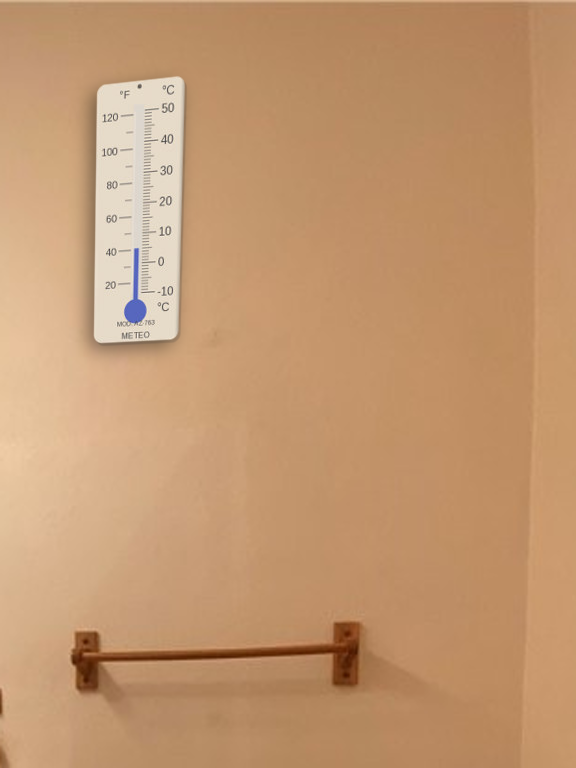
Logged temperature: 5 °C
